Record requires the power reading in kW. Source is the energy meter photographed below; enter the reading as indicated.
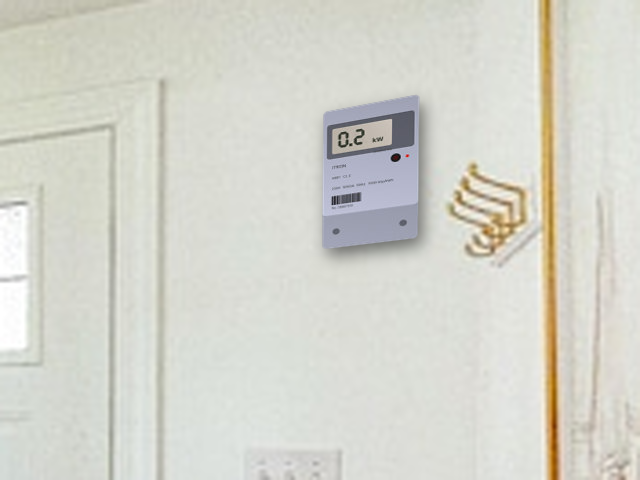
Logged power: 0.2 kW
